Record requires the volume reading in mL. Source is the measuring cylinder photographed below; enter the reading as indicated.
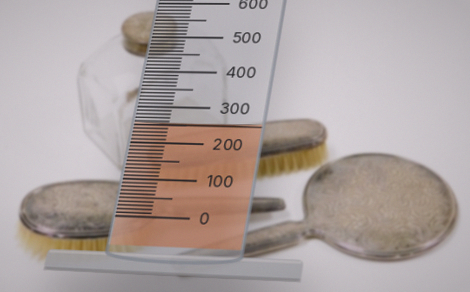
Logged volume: 250 mL
